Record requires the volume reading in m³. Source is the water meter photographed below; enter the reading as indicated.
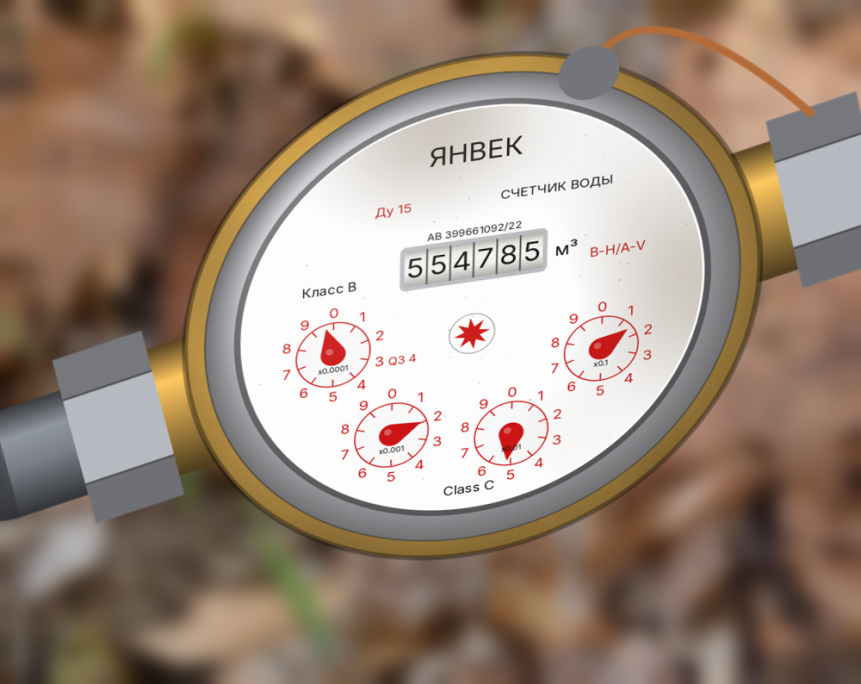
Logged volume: 554785.1519 m³
